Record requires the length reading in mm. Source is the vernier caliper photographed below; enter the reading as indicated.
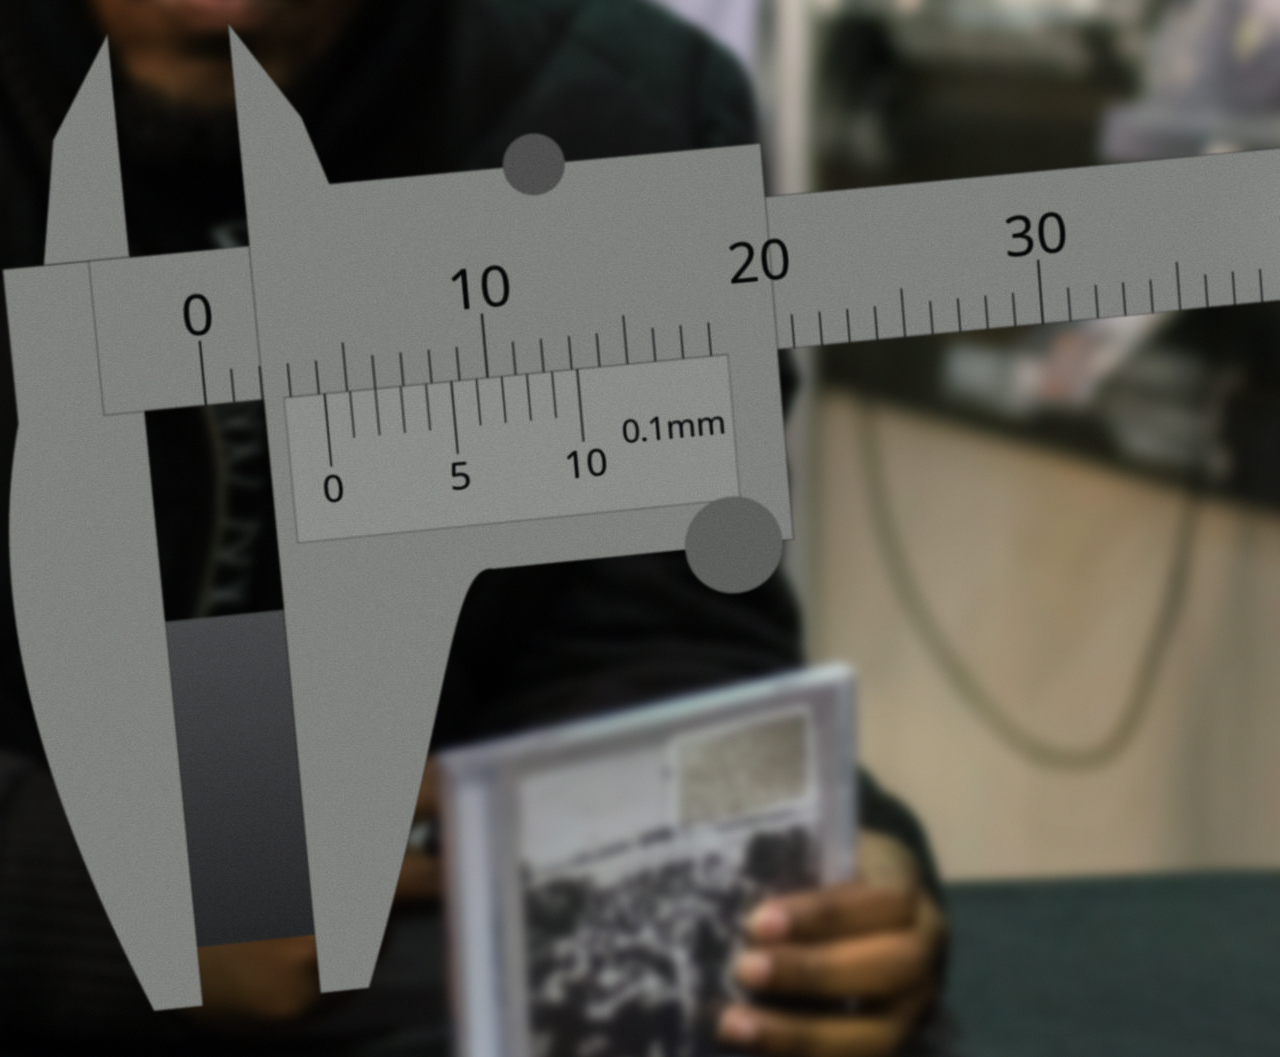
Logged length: 4.2 mm
